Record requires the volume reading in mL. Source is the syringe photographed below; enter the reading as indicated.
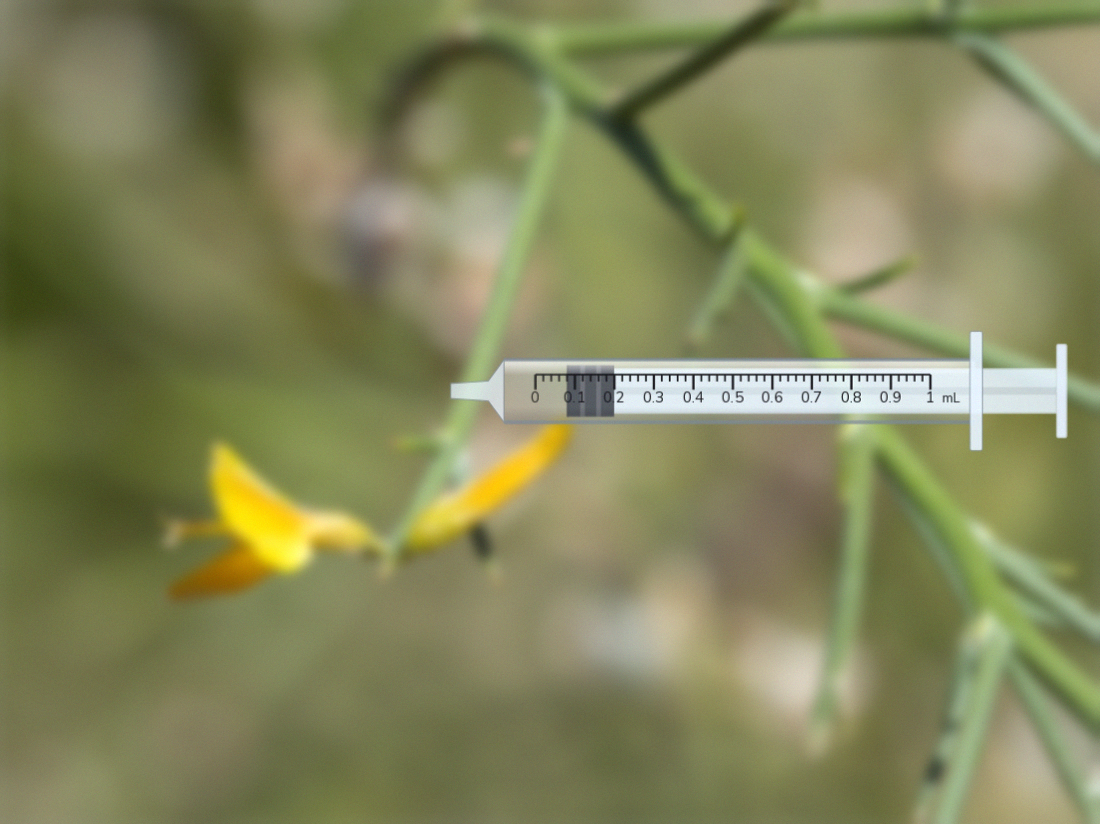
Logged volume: 0.08 mL
